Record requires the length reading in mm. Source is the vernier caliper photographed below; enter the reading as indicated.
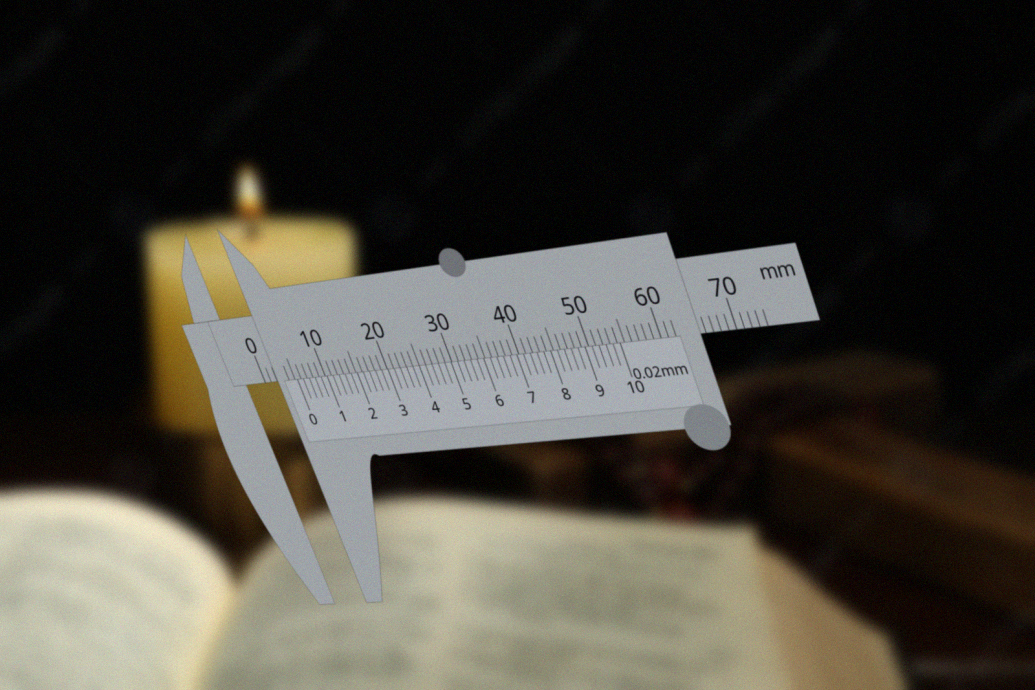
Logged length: 5.4 mm
